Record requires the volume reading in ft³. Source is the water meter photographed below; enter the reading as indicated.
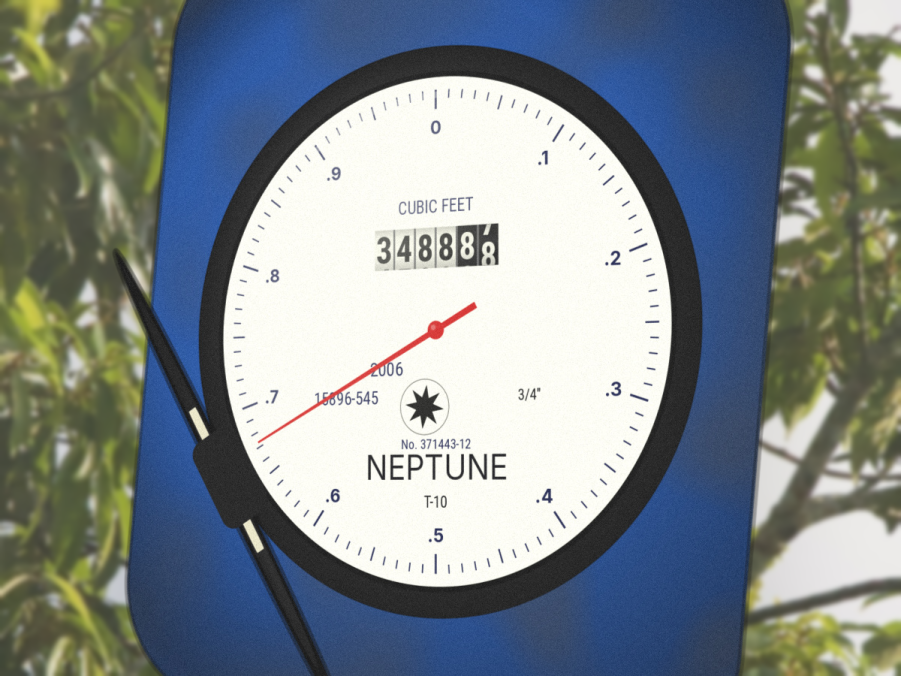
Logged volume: 348887.67 ft³
